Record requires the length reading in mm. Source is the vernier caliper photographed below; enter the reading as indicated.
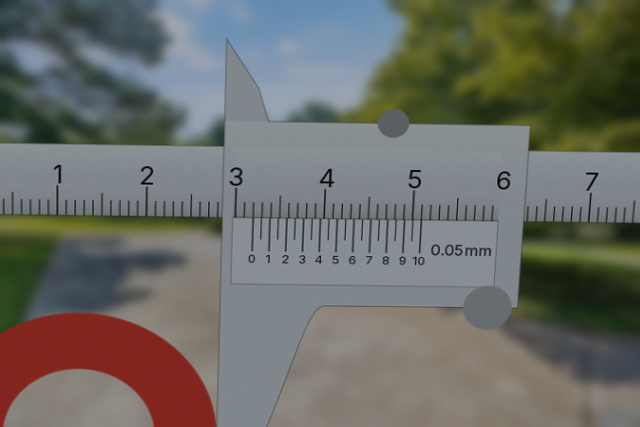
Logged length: 32.0 mm
